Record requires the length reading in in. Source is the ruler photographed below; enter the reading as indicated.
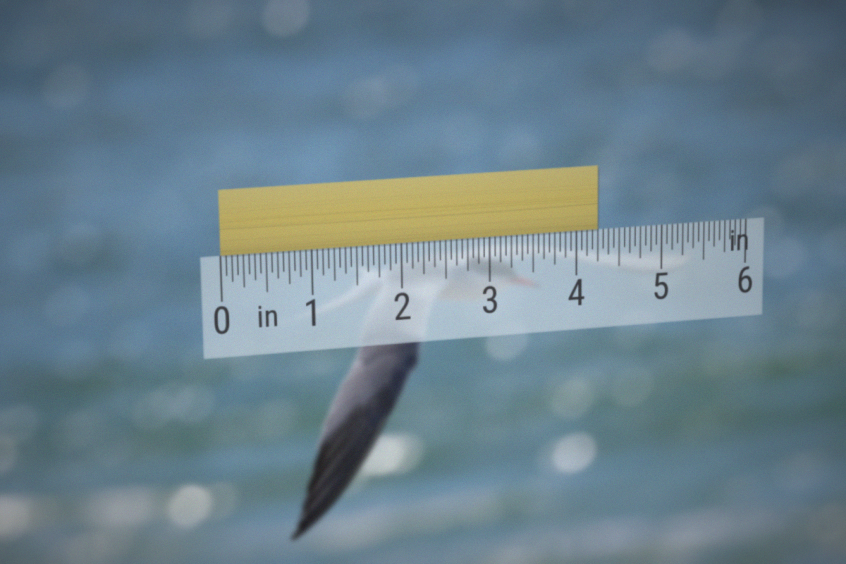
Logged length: 4.25 in
